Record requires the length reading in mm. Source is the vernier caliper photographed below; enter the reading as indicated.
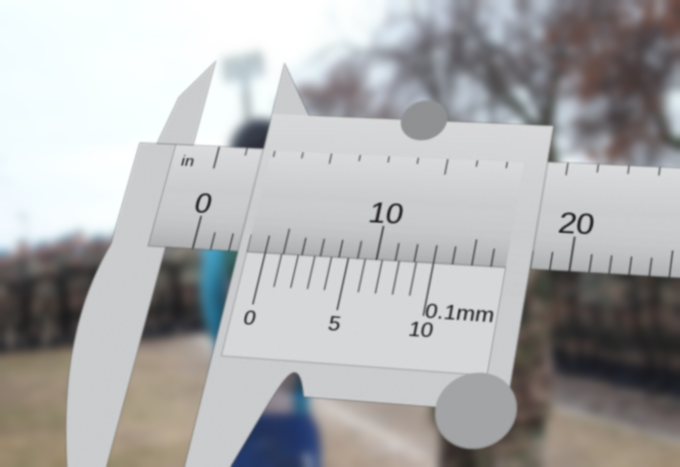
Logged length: 4.0 mm
